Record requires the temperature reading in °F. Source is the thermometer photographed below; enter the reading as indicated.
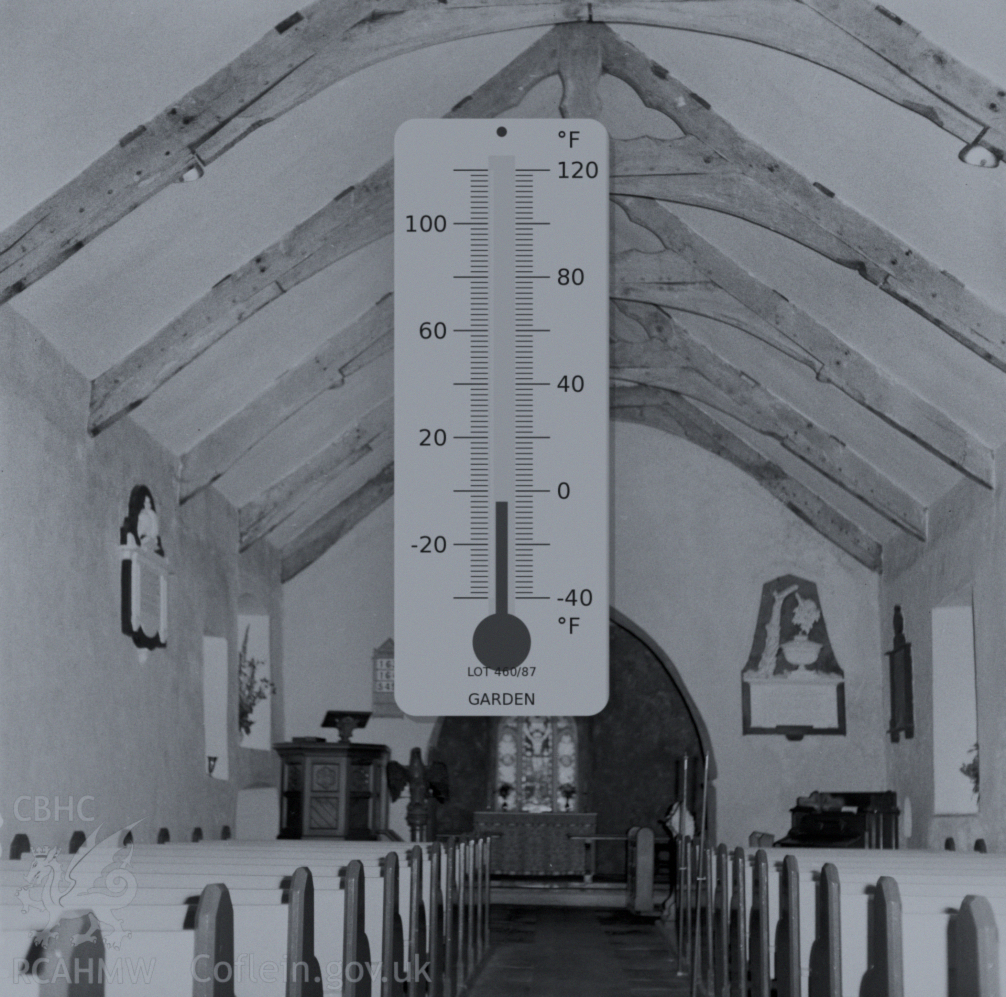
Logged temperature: -4 °F
